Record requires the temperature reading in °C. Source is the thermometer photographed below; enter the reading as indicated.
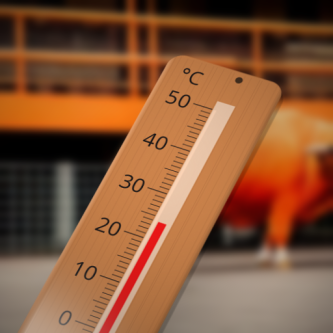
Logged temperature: 24 °C
